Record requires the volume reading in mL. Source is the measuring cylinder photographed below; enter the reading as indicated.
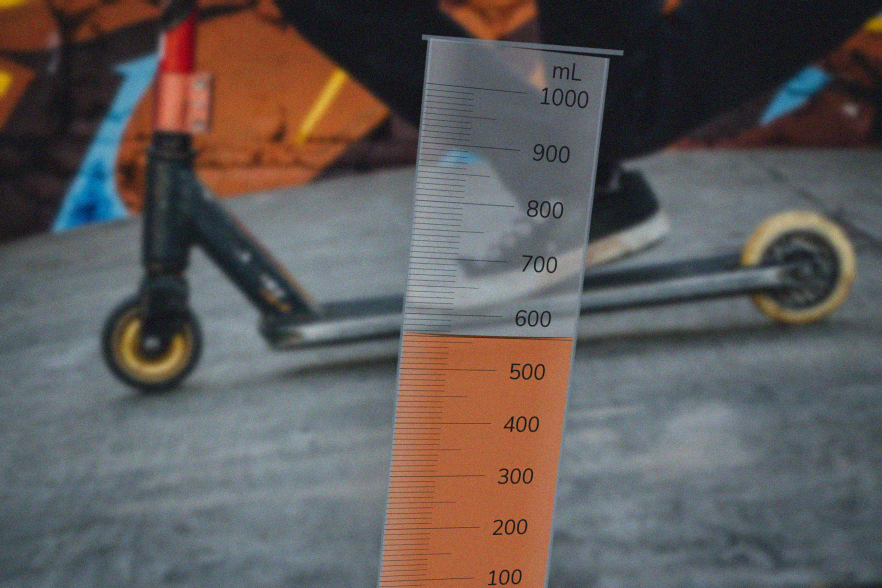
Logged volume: 560 mL
